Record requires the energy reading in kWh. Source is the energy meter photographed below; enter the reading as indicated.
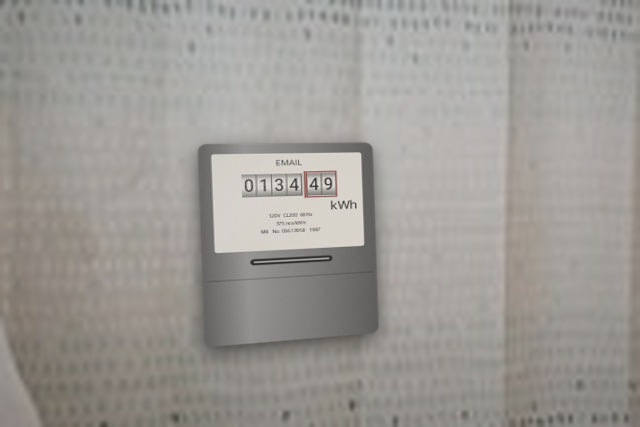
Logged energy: 134.49 kWh
